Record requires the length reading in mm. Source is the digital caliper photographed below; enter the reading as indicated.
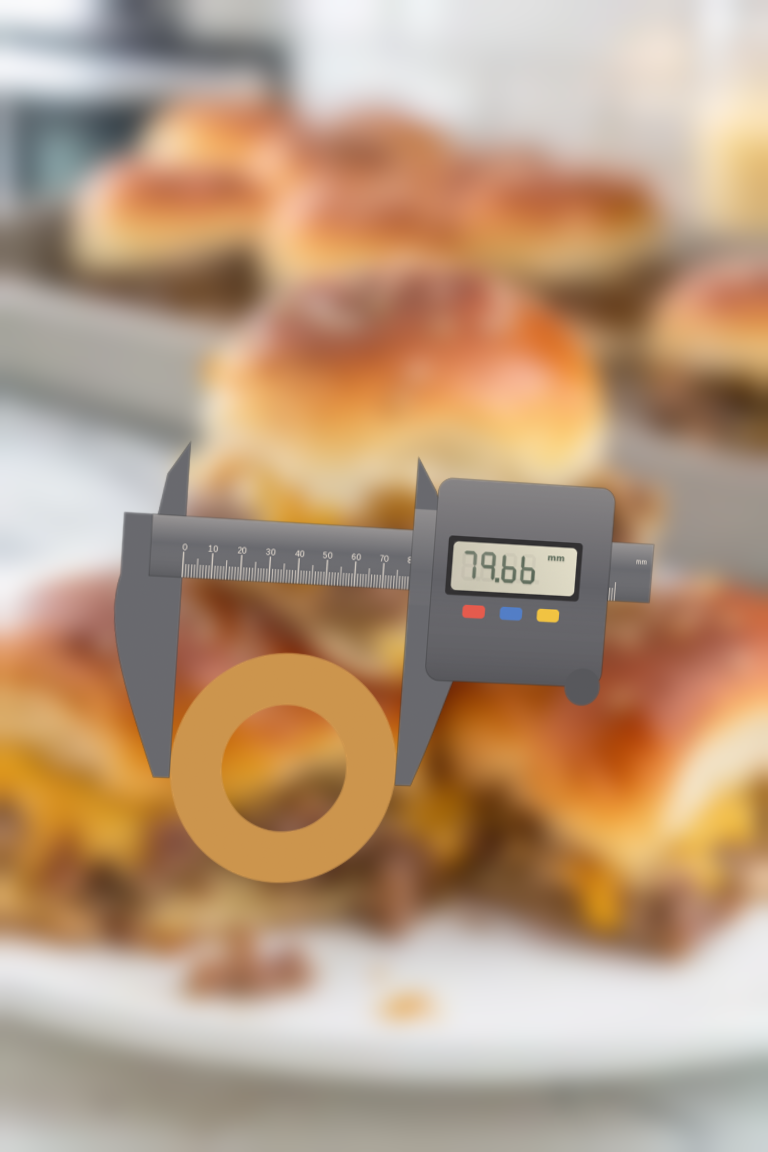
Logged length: 79.66 mm
